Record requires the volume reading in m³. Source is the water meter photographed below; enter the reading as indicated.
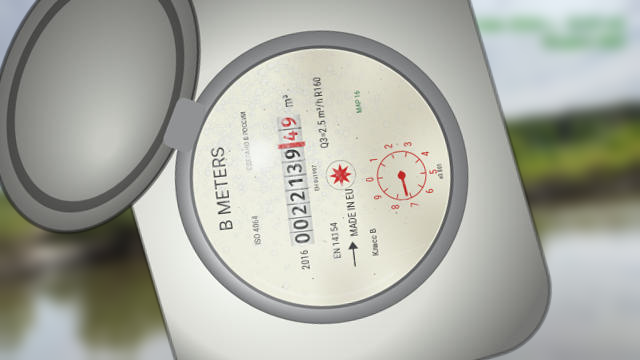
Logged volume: 22139.497 m³
